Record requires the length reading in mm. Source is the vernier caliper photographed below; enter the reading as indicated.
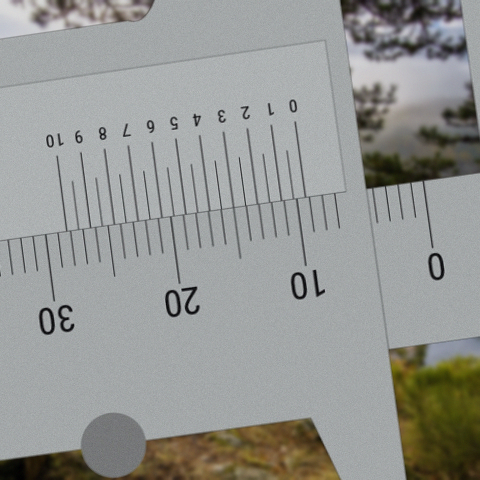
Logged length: 9.3 mm
